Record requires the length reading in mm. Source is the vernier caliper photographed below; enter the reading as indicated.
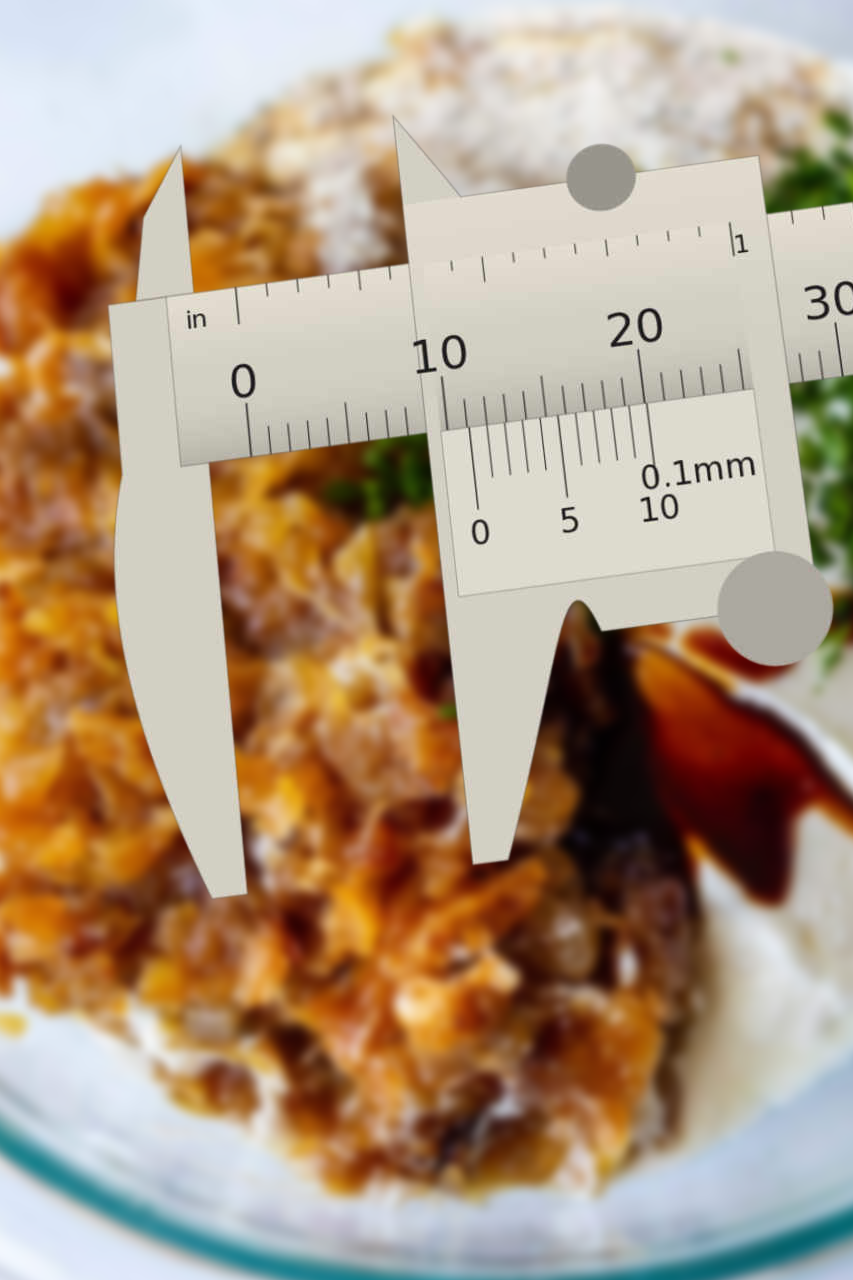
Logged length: 11.1 mm
